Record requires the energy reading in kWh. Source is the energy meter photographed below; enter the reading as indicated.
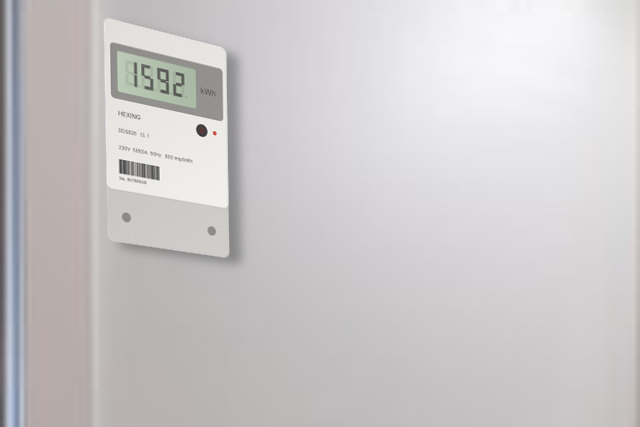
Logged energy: 1592 kWh
